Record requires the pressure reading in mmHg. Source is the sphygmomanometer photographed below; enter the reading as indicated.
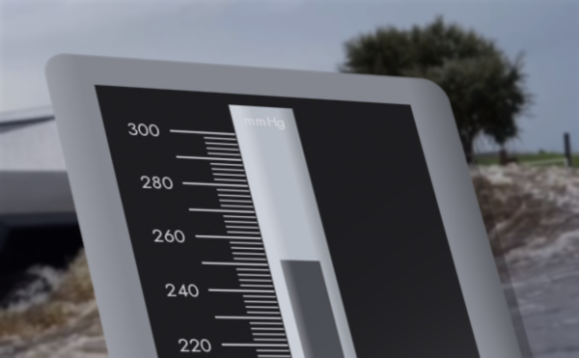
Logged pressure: 252 mmHg
